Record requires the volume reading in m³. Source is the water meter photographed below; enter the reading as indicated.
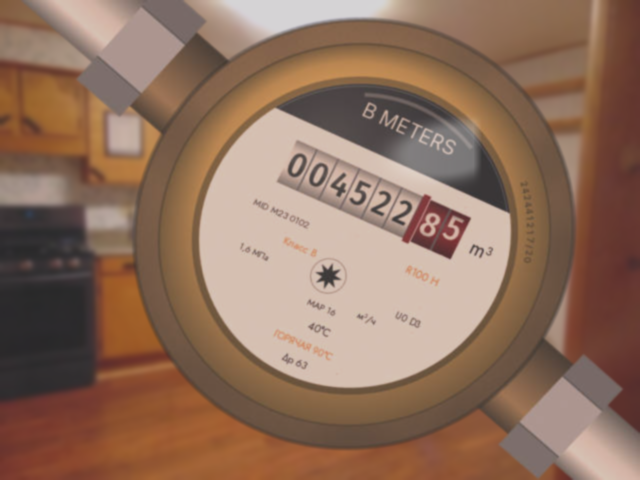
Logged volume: 4522.85 m³
